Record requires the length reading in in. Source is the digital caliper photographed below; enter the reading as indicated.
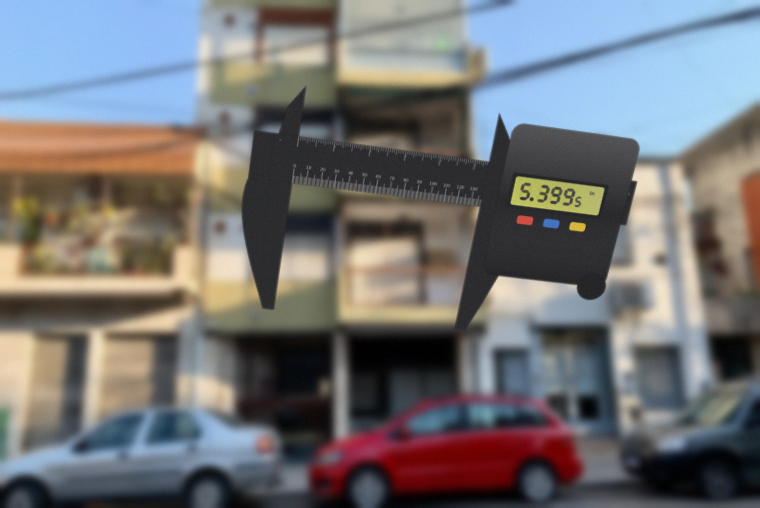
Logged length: 5.3995 in
